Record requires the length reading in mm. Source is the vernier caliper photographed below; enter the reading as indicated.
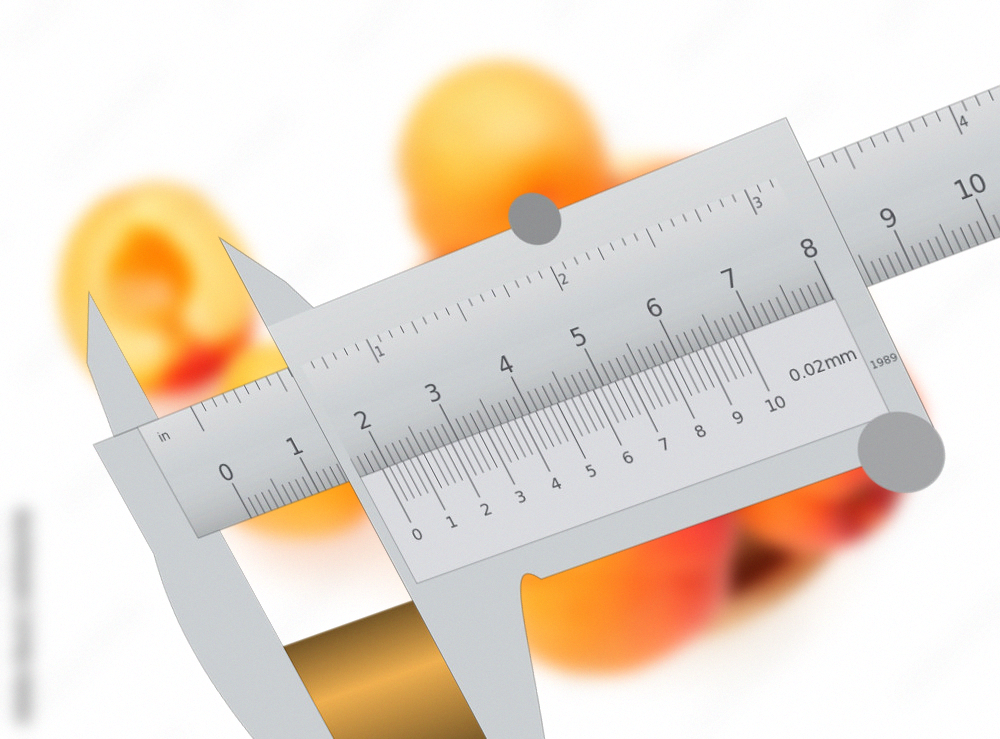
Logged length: 19.2 mm
